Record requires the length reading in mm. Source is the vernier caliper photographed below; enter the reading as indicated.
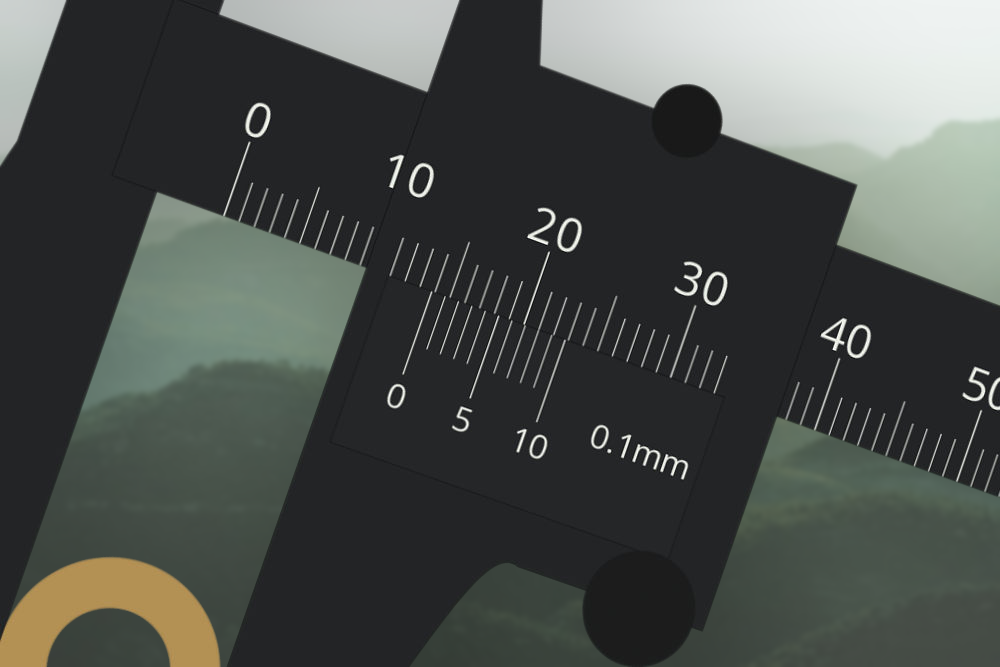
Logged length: 13.8 mm
